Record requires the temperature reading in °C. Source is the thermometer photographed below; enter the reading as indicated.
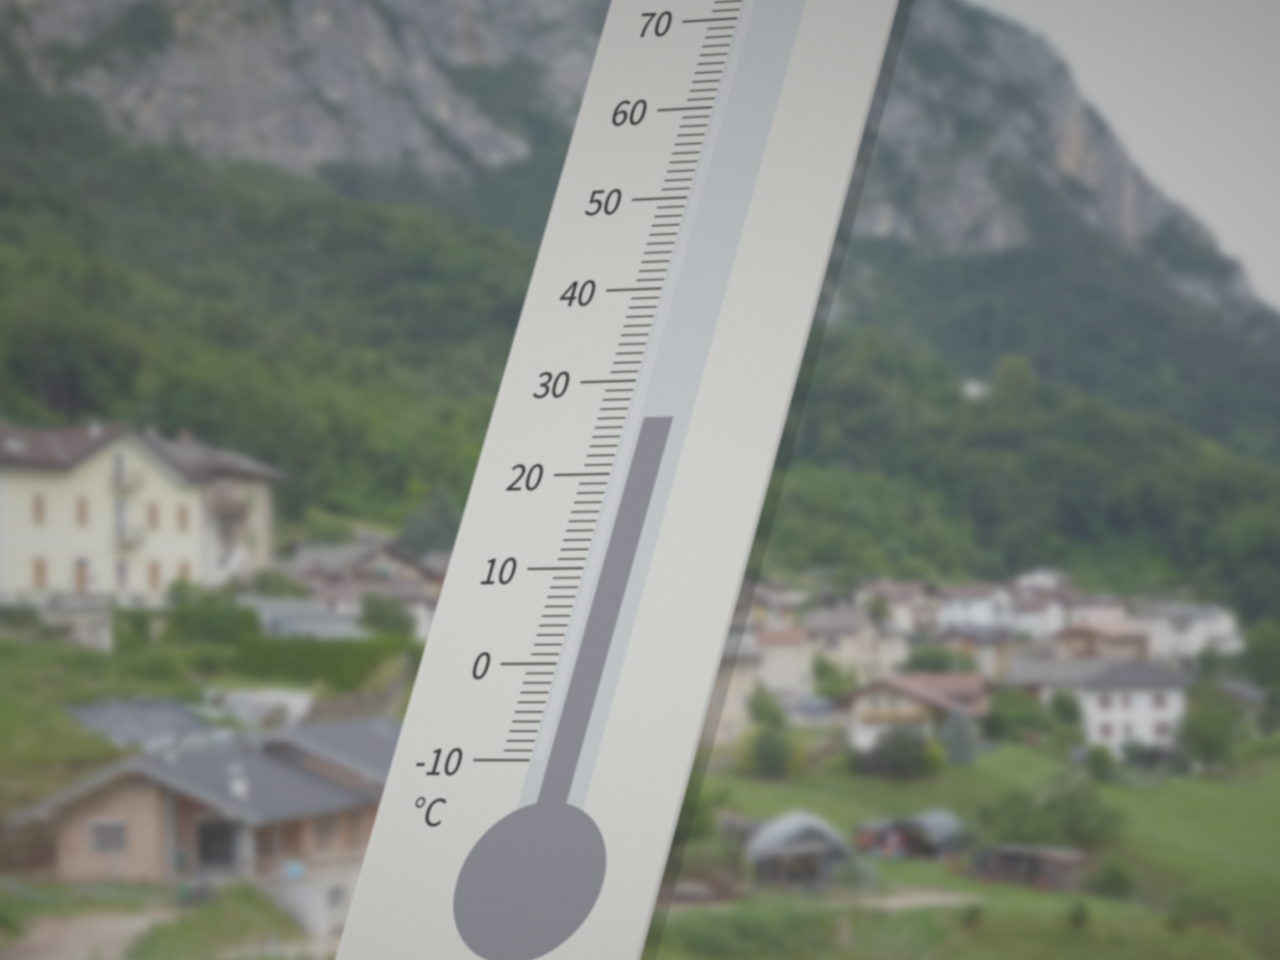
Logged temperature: 26 °C
